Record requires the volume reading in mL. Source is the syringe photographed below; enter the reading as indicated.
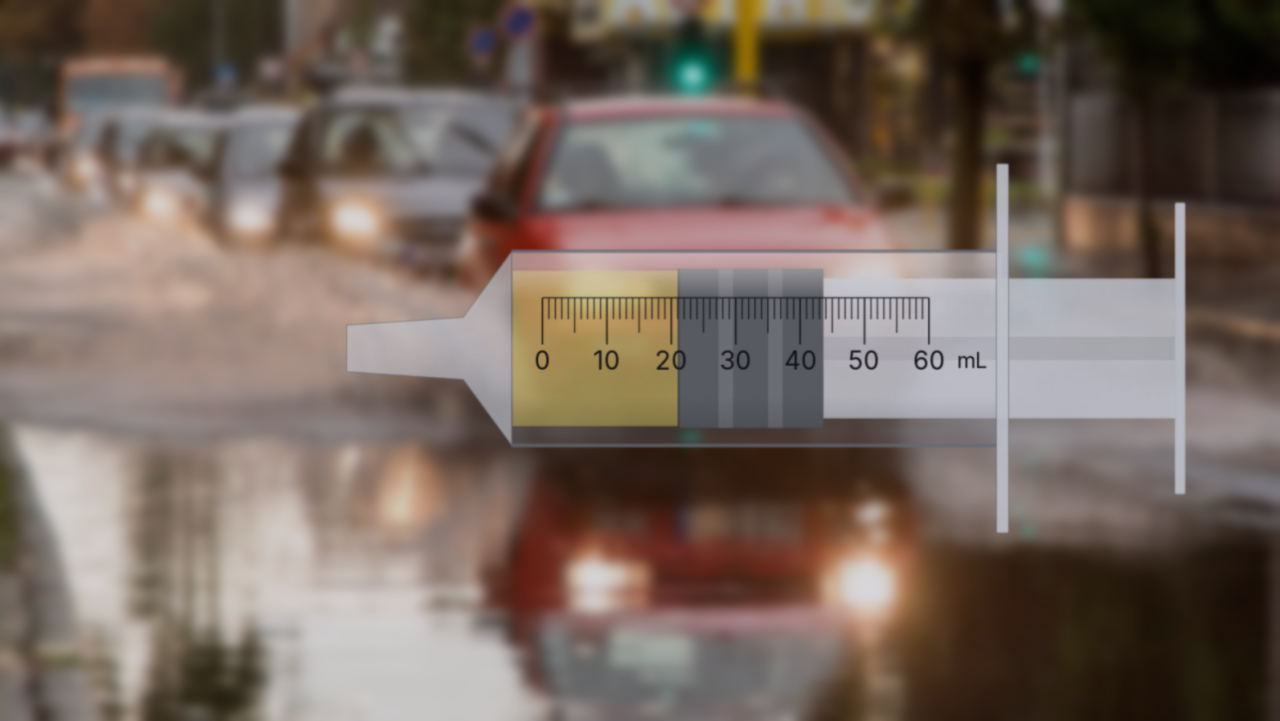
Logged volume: 21 mL
